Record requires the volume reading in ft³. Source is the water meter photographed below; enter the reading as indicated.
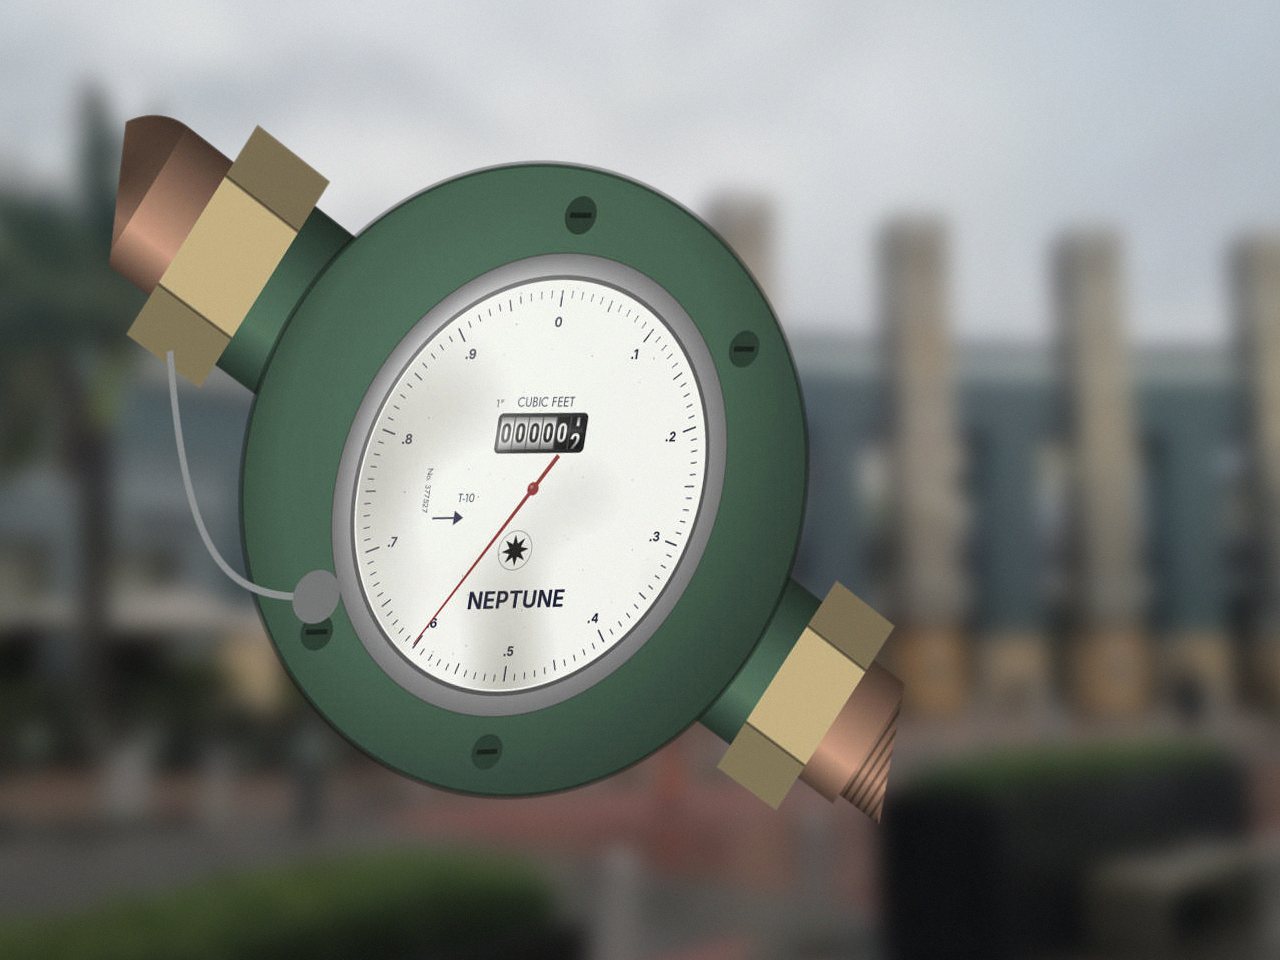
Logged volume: 1.60 ft³
